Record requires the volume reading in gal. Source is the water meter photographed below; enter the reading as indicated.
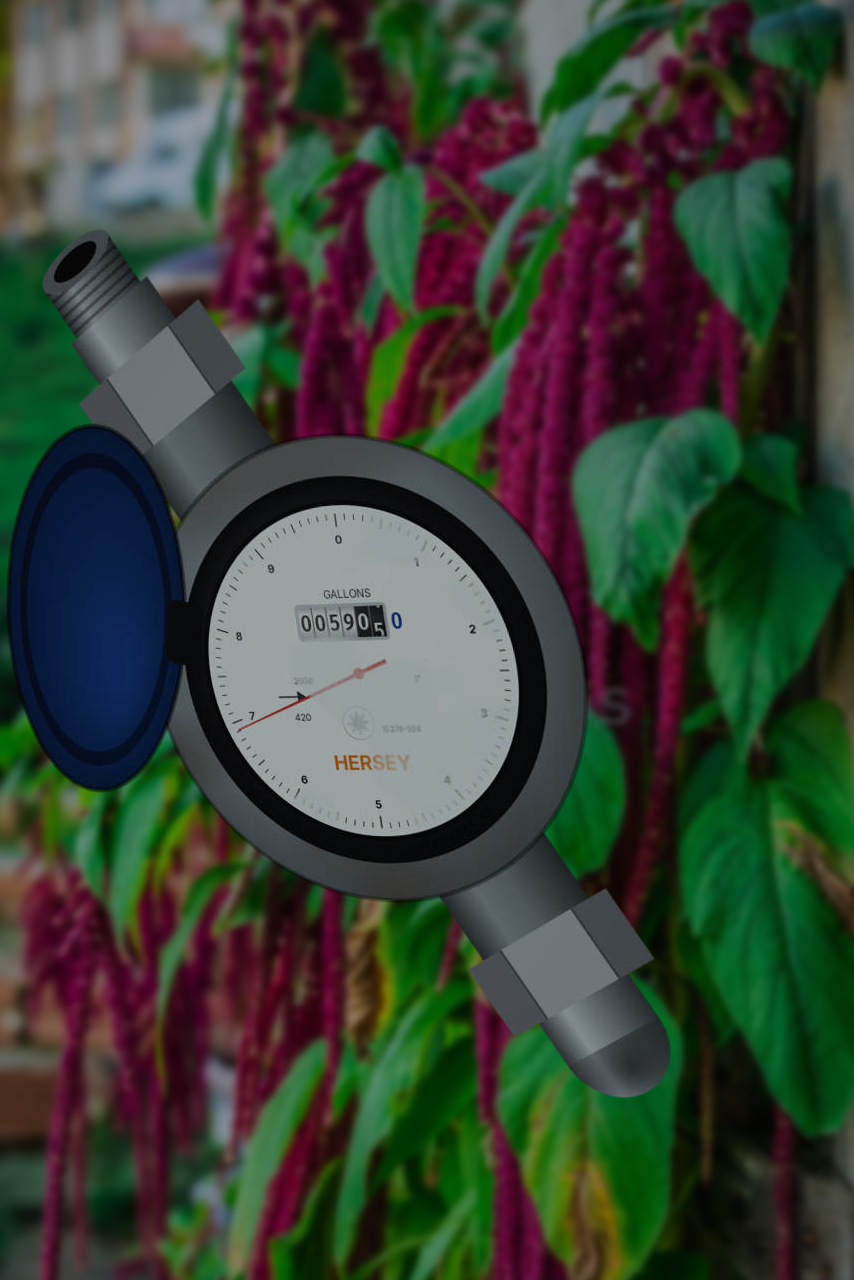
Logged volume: 59046.9 gal
